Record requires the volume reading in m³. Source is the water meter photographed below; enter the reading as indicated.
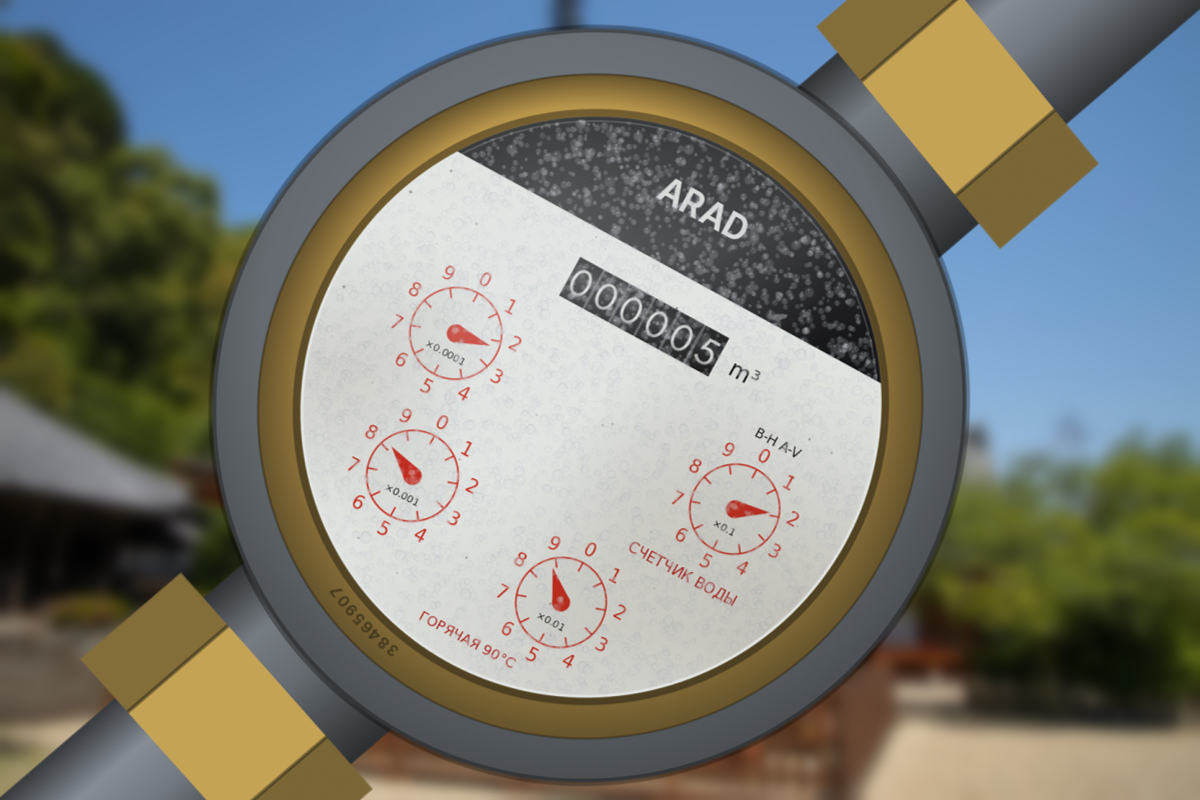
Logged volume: 5.1882 m³
